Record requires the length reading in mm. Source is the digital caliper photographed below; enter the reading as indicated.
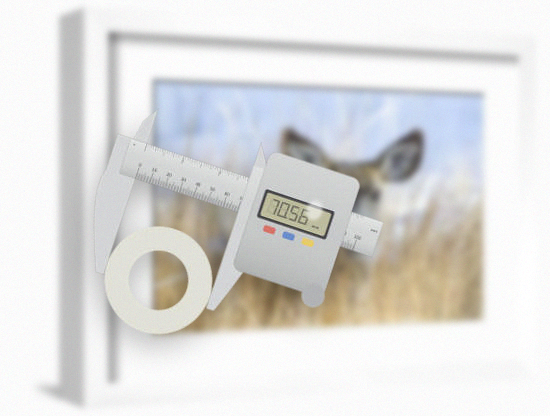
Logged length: 70.56 mm
